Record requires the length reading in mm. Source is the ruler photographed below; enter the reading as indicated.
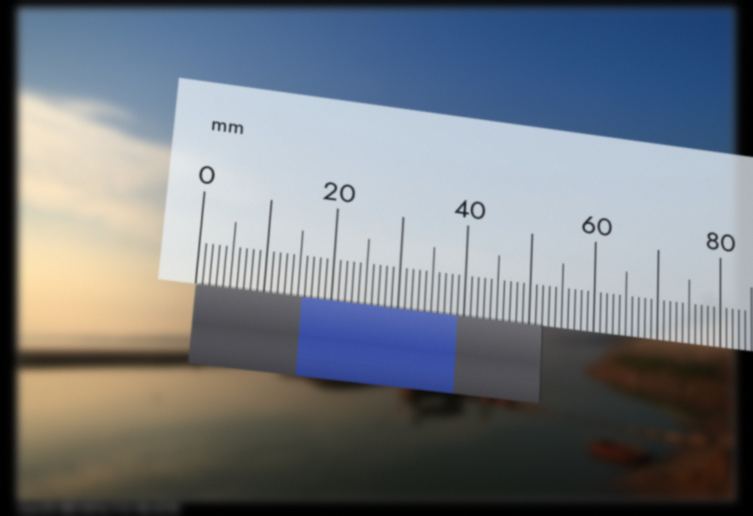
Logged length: 52 mm
